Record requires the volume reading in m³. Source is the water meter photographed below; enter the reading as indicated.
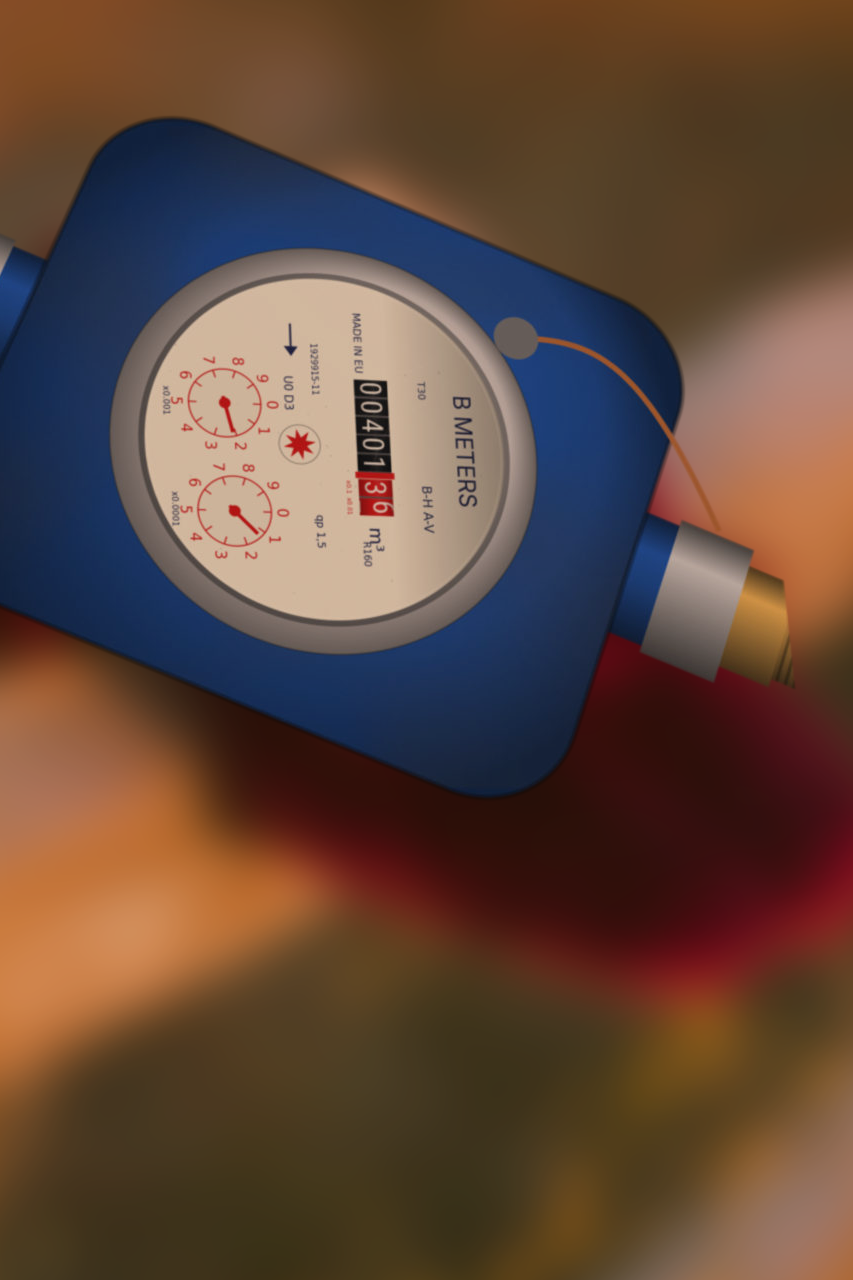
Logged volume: 401.3621 m³
